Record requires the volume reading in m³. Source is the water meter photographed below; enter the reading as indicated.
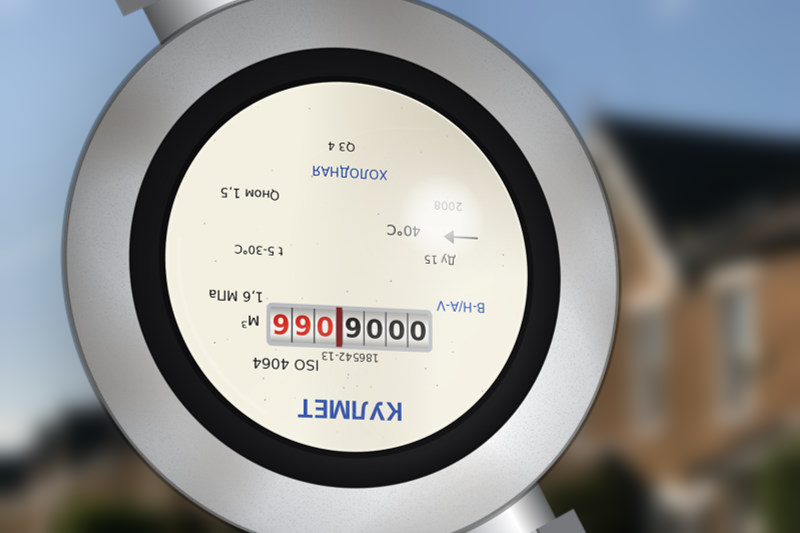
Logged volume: 6.066 m³
